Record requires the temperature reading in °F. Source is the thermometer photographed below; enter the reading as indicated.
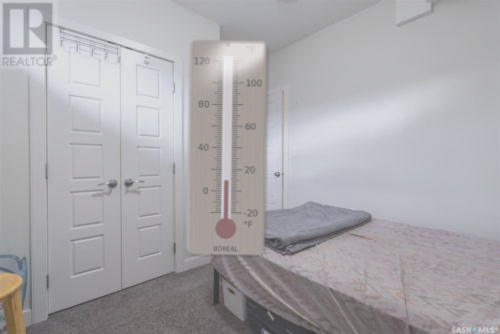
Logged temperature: 10 °F
